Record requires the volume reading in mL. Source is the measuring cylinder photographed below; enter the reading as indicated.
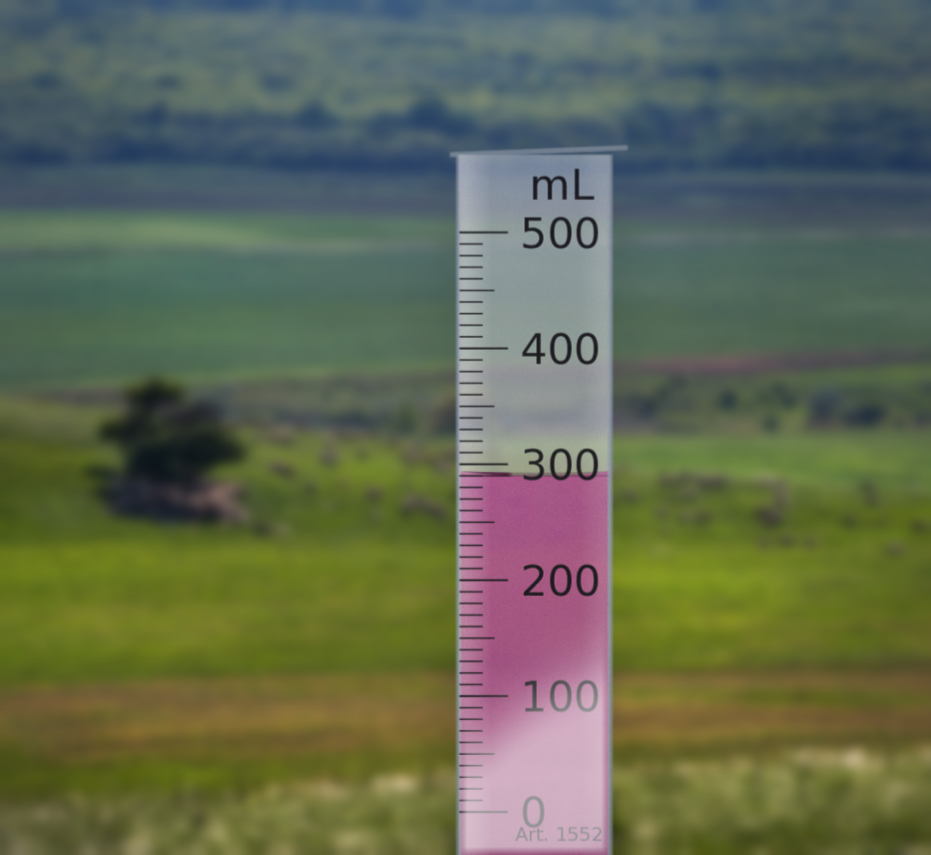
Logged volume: 290 mL
